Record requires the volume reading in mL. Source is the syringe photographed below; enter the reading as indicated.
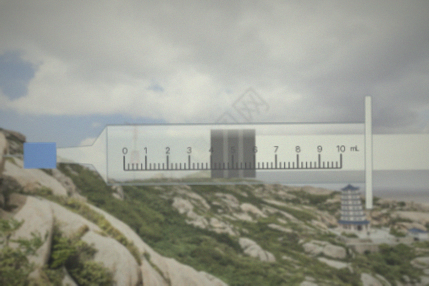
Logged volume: 4 mL
